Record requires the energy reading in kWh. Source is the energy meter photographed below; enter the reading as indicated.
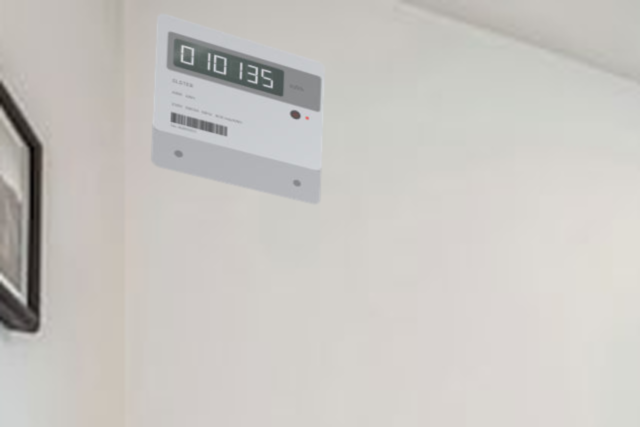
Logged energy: 10135 kWh
